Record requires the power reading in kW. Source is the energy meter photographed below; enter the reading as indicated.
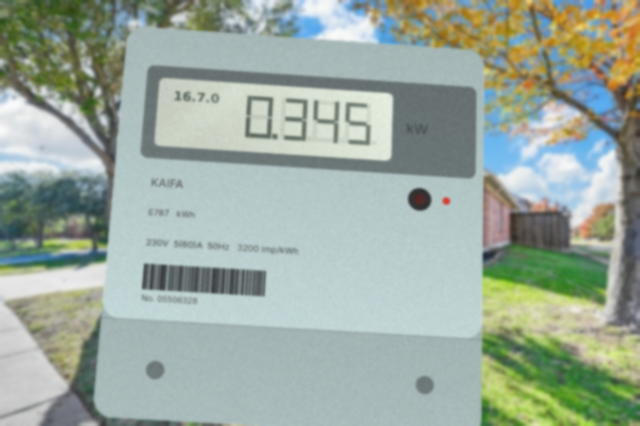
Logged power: 0.345 kW
